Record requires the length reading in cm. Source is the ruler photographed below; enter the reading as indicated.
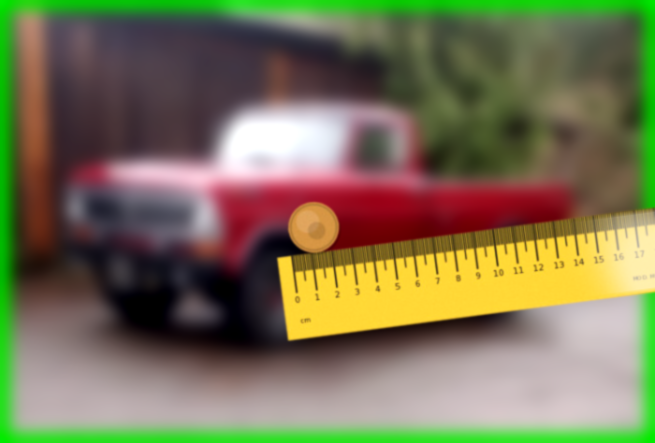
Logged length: 2.5 cm
